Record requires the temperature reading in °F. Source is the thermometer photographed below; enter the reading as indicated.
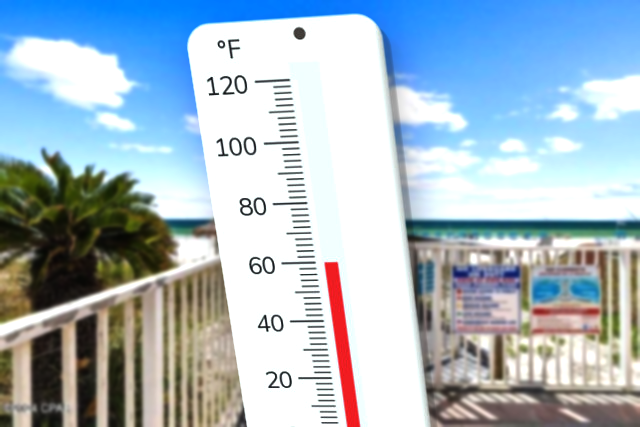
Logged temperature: 60 °F
